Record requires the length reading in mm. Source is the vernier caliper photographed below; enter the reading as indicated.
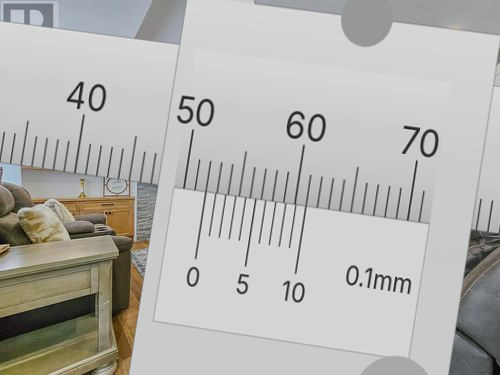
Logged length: 52.0 mm
